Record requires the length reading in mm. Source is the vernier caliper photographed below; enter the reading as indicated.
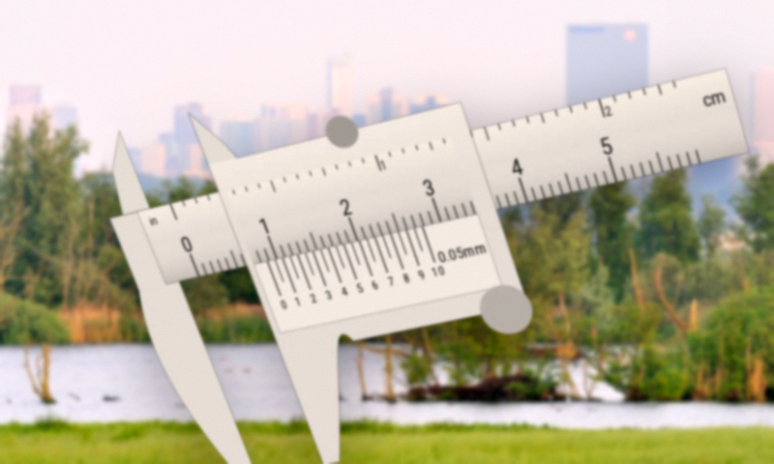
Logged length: 8.8 mm
